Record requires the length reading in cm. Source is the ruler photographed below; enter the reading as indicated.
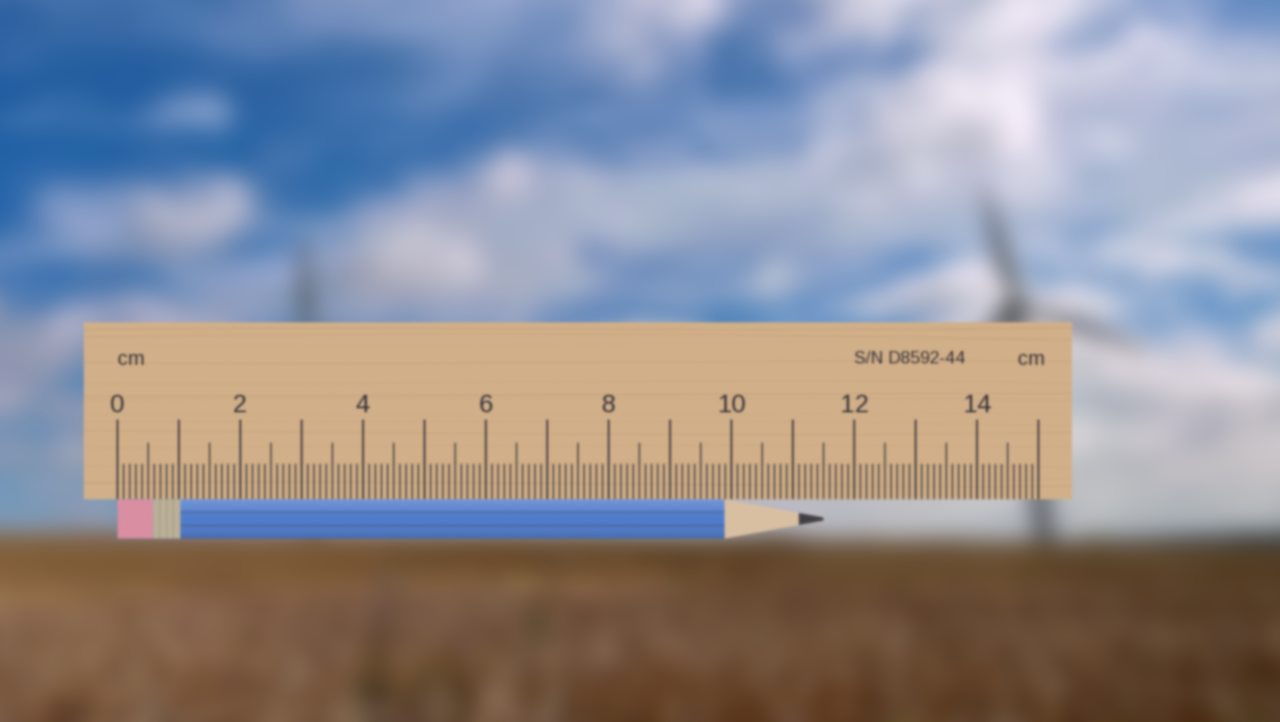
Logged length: 11.5 cm
